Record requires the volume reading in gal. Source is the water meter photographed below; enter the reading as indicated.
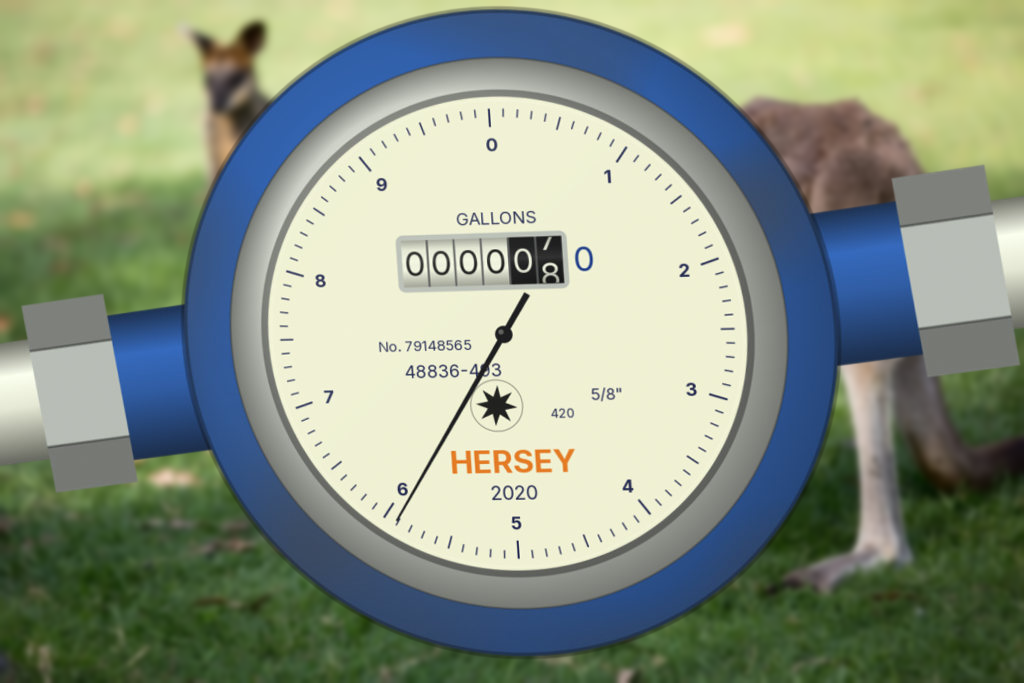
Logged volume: 75.9 gal
